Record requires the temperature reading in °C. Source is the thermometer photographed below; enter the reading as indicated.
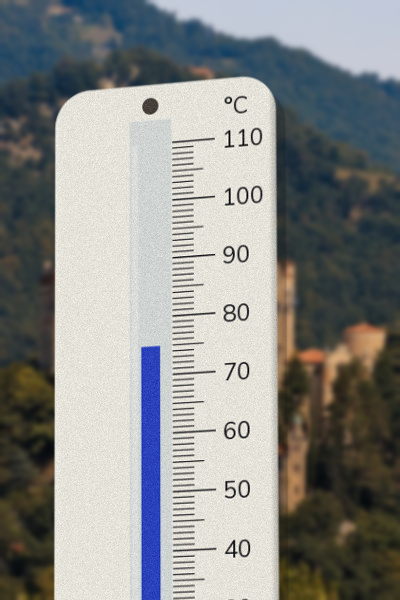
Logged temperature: 75 °C
